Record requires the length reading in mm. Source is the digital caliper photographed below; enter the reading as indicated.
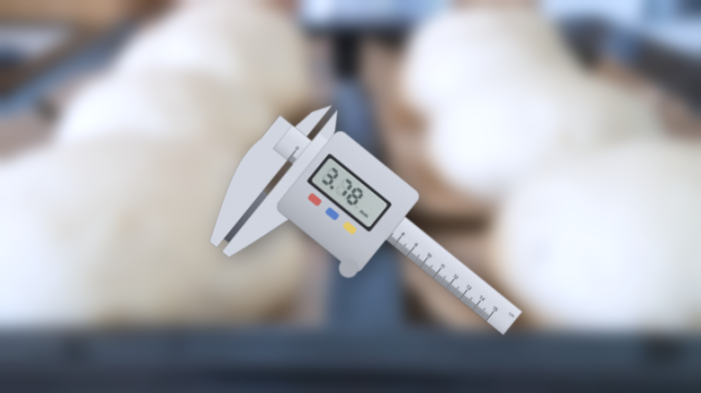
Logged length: 3.78 mm
